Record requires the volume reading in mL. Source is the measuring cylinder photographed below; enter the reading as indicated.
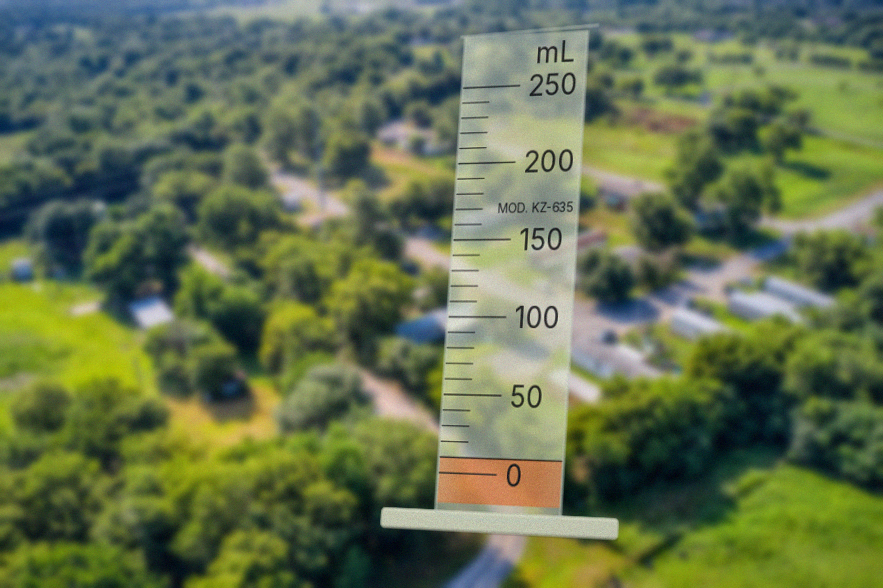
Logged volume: 10 mL
